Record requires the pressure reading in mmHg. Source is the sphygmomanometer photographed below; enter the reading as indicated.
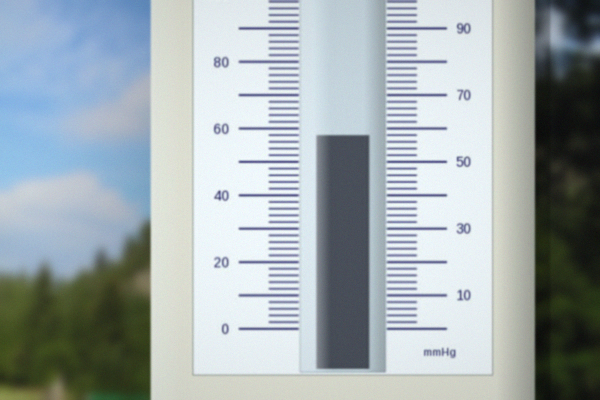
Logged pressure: 58 mmHg
